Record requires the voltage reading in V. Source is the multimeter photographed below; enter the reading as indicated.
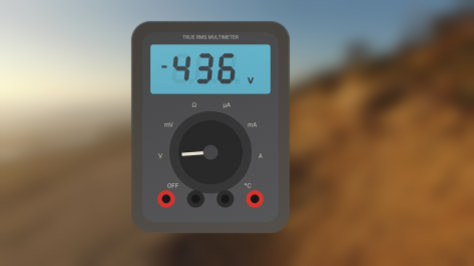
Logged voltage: -436 V
